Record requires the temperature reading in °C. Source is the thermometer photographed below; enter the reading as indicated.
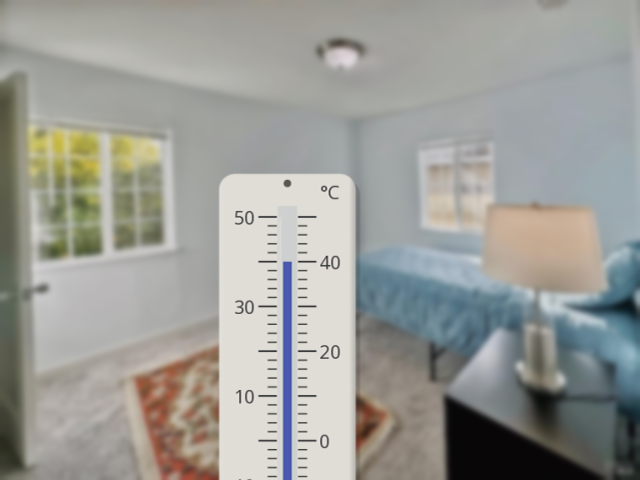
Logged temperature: 40 °C
